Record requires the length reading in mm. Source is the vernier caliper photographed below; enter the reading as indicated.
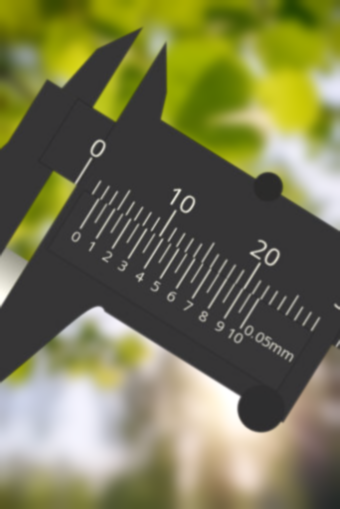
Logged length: 2.8 mm
